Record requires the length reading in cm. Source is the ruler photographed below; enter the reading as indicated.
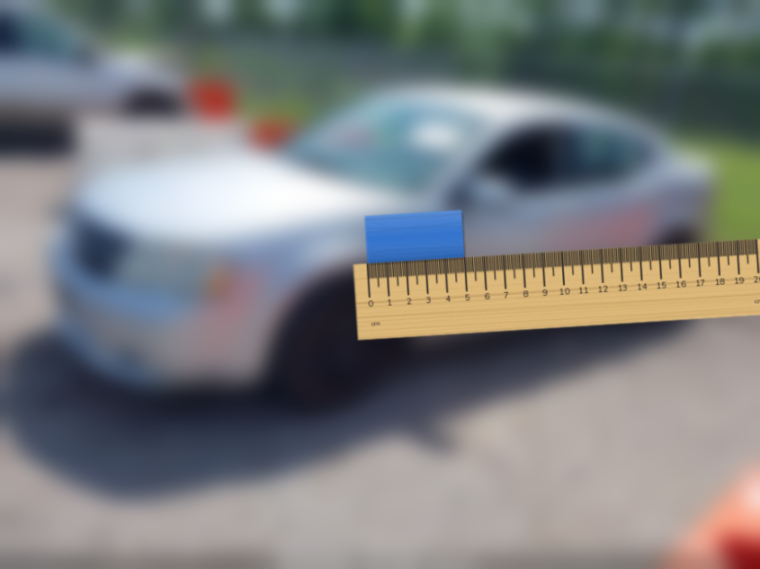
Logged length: 5 cm
